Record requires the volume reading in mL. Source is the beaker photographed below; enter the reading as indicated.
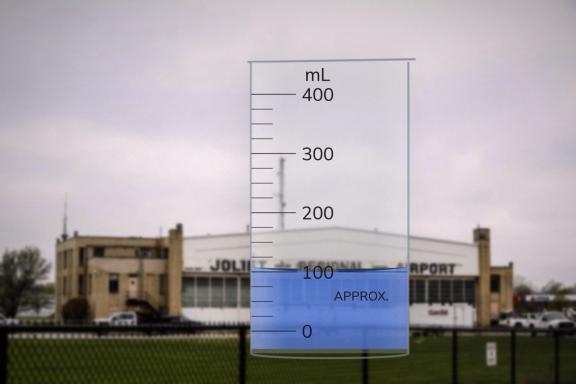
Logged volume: 100 mL
